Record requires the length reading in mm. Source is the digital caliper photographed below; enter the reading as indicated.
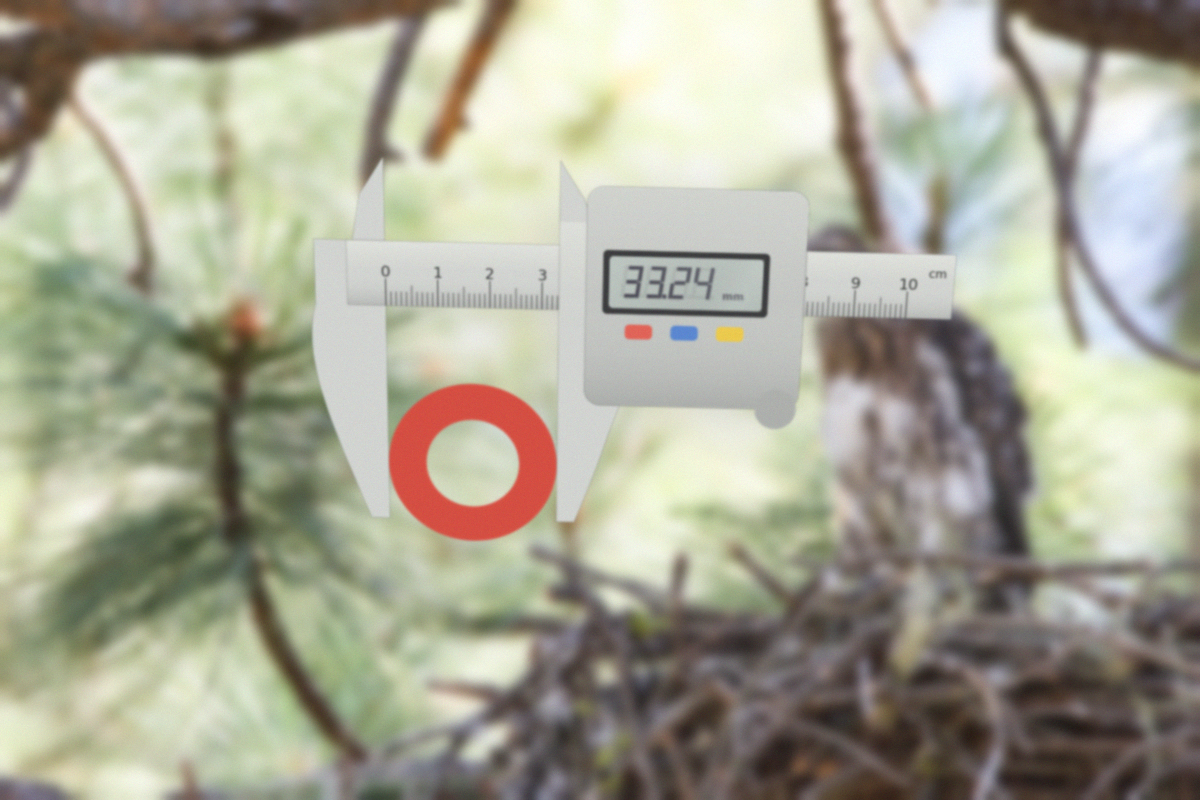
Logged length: 33.24 mm
